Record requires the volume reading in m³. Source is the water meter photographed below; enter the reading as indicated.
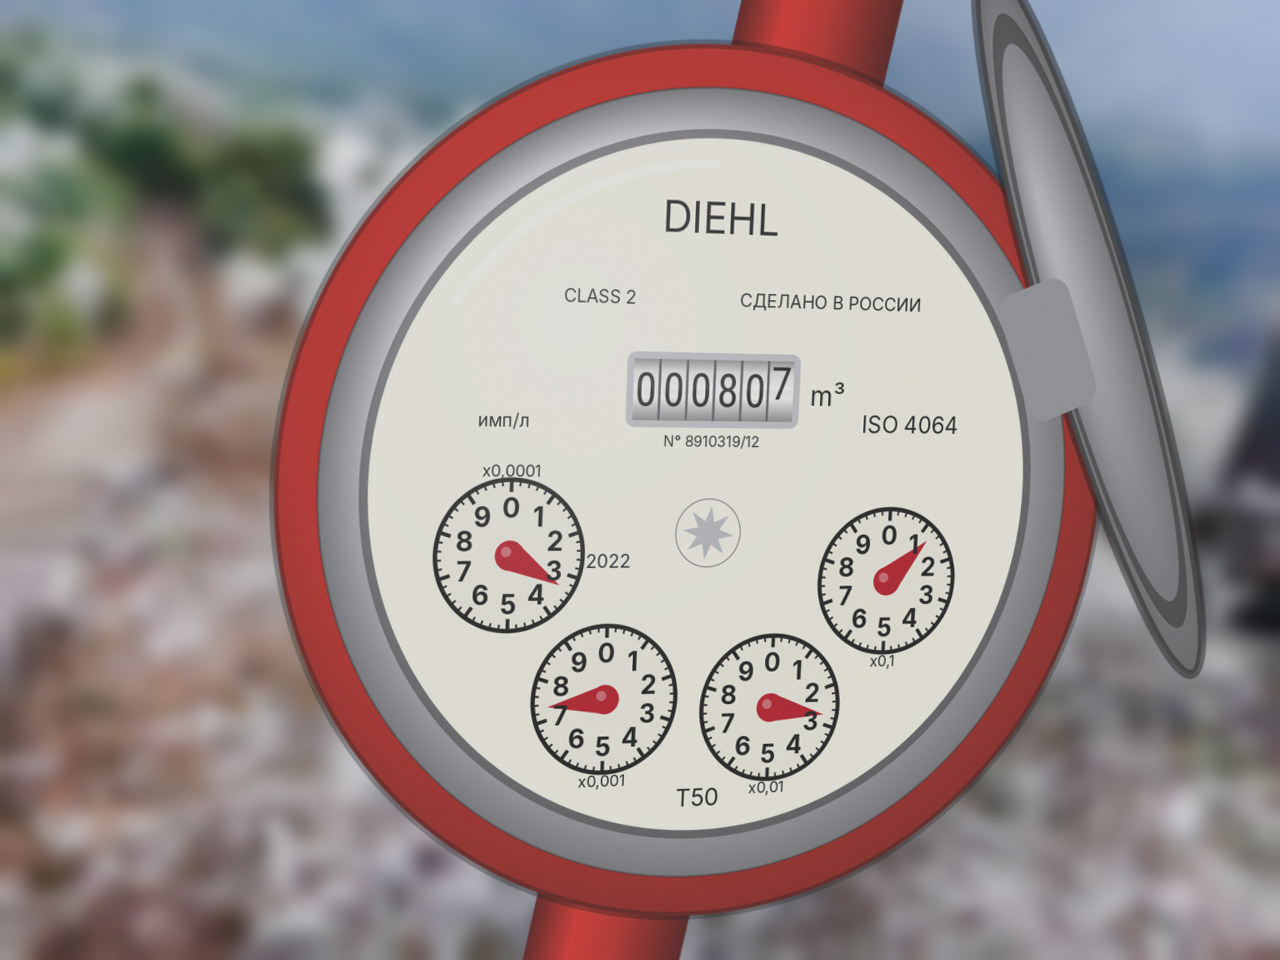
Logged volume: 807.1273 m³
